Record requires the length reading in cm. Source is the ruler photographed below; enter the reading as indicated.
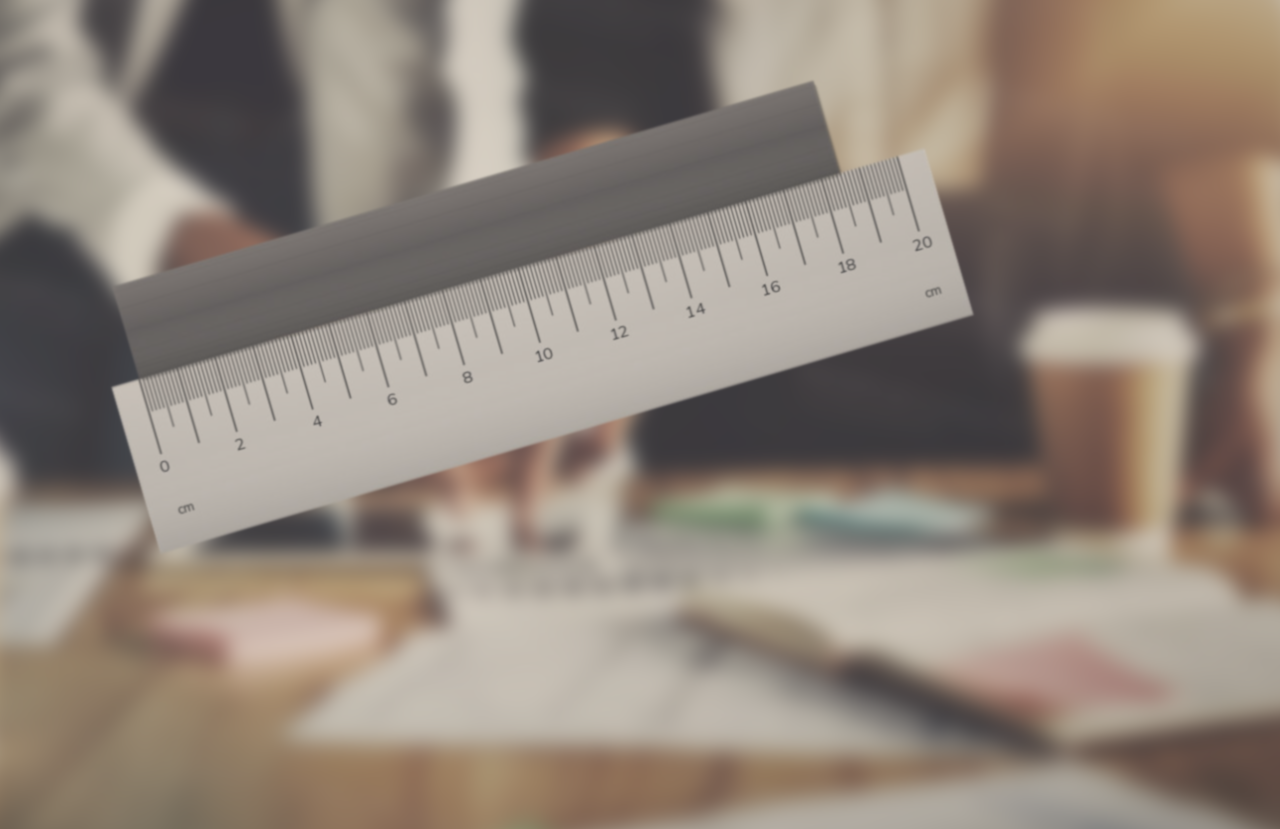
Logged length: 18.5 cm
